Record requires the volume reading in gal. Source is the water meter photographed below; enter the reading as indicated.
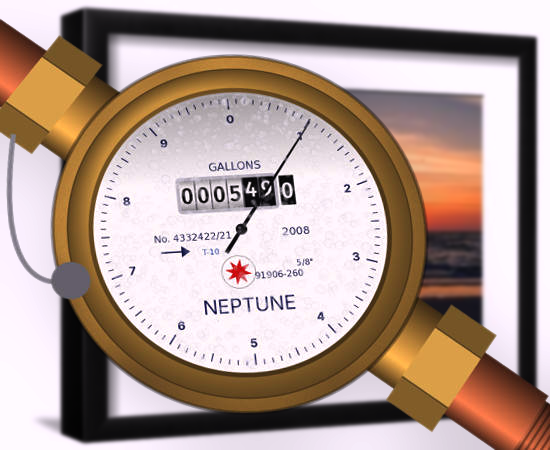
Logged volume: 5491.0 gal
